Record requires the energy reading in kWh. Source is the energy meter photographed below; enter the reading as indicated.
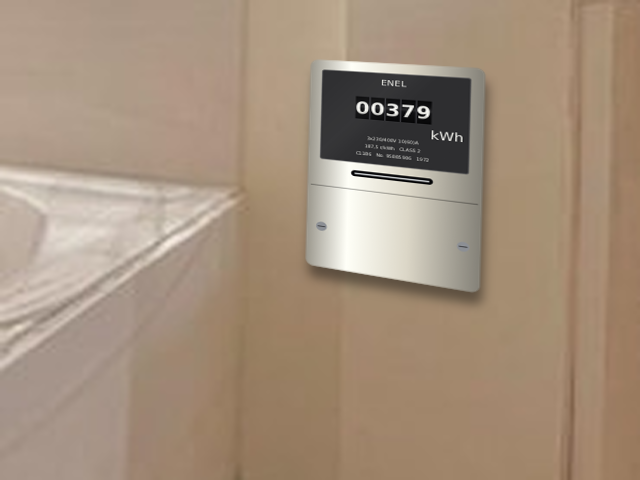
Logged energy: 379 kWh
